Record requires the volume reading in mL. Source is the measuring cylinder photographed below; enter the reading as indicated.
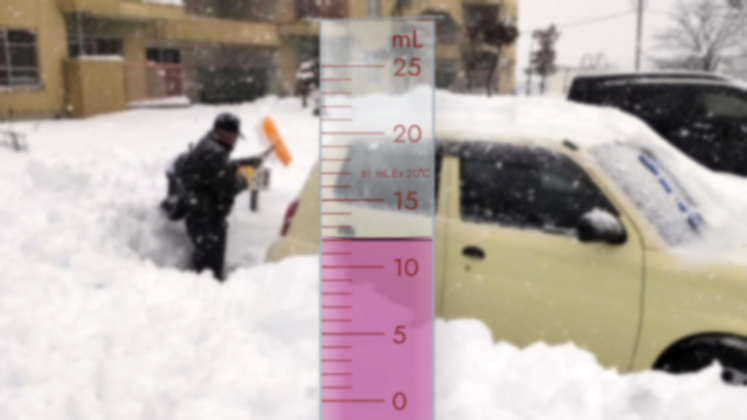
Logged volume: 12 mL
